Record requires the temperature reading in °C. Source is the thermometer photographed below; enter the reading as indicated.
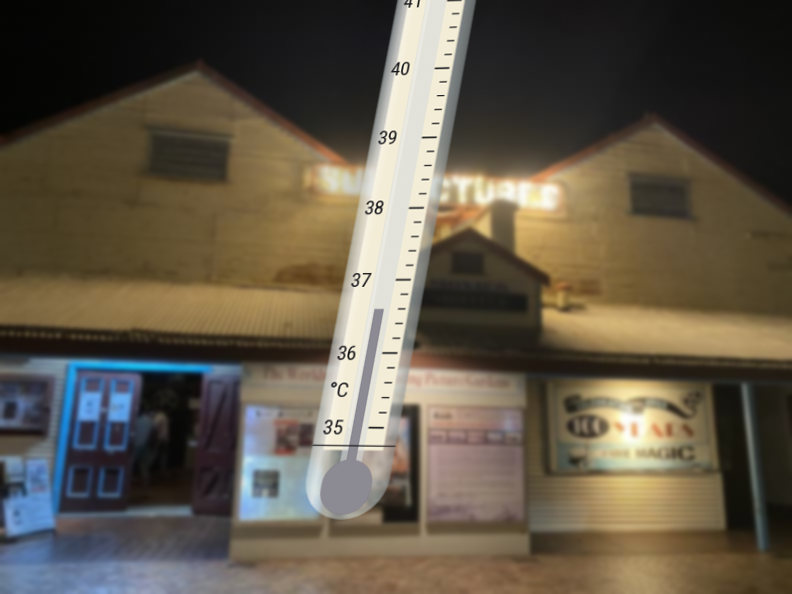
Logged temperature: 36.6 °C
